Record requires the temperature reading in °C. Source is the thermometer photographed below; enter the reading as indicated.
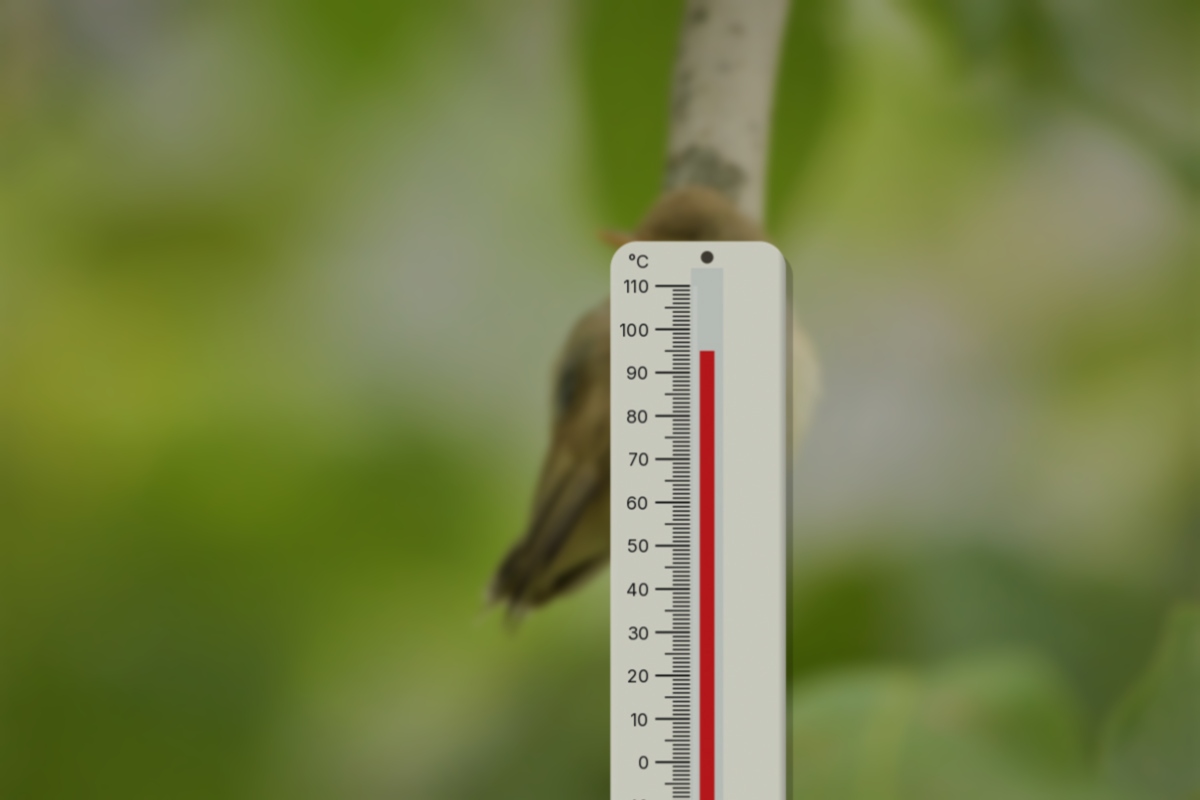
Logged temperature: 95 °C
